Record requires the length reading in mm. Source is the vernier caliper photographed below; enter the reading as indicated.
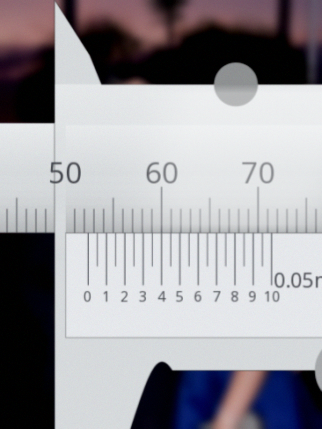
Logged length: 52.4 mm
